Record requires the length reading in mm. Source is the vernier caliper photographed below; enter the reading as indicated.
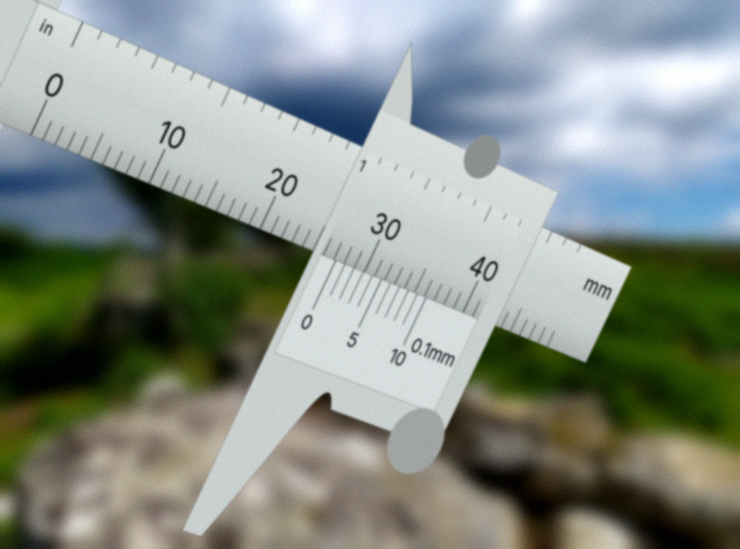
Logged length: 27.2 mm
